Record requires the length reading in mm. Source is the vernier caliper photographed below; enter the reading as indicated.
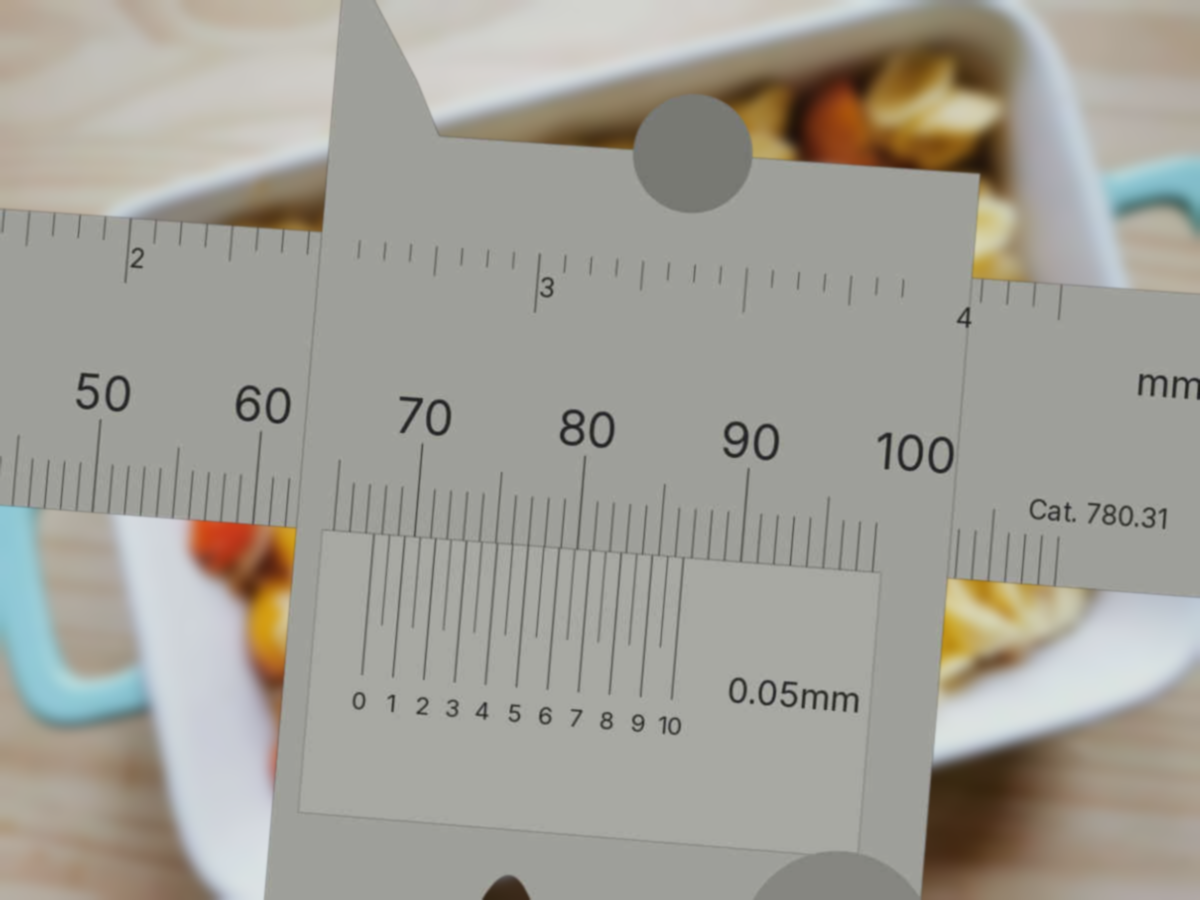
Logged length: 67.5 mm
